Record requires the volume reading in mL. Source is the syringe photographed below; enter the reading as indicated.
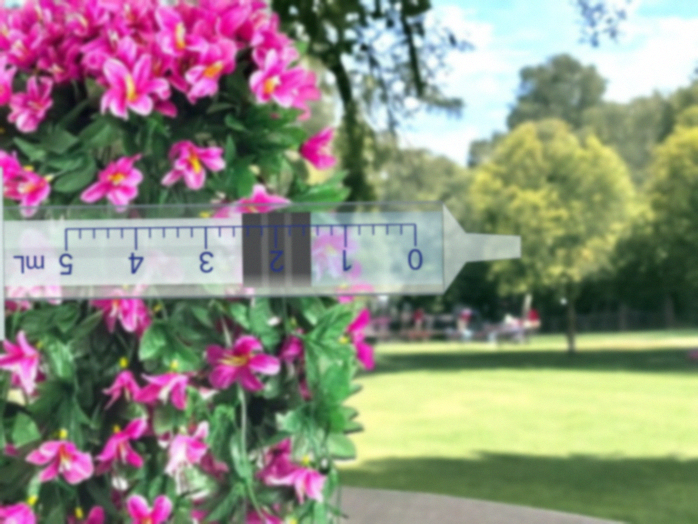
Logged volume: 1.5 mL
